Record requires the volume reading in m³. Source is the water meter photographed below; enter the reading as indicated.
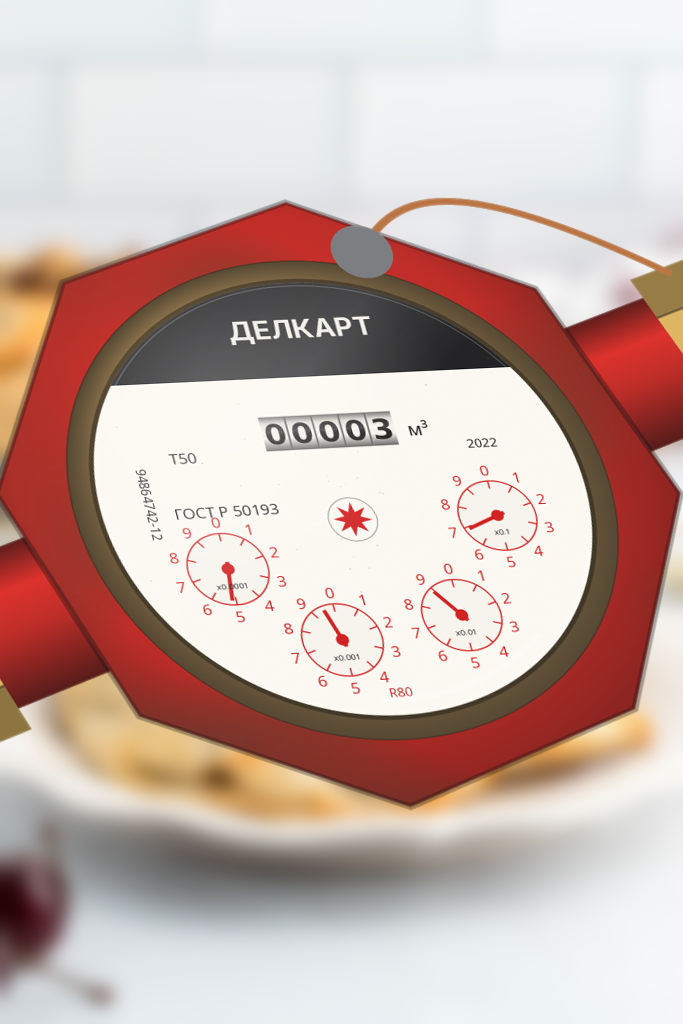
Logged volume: 3.6895 m³
